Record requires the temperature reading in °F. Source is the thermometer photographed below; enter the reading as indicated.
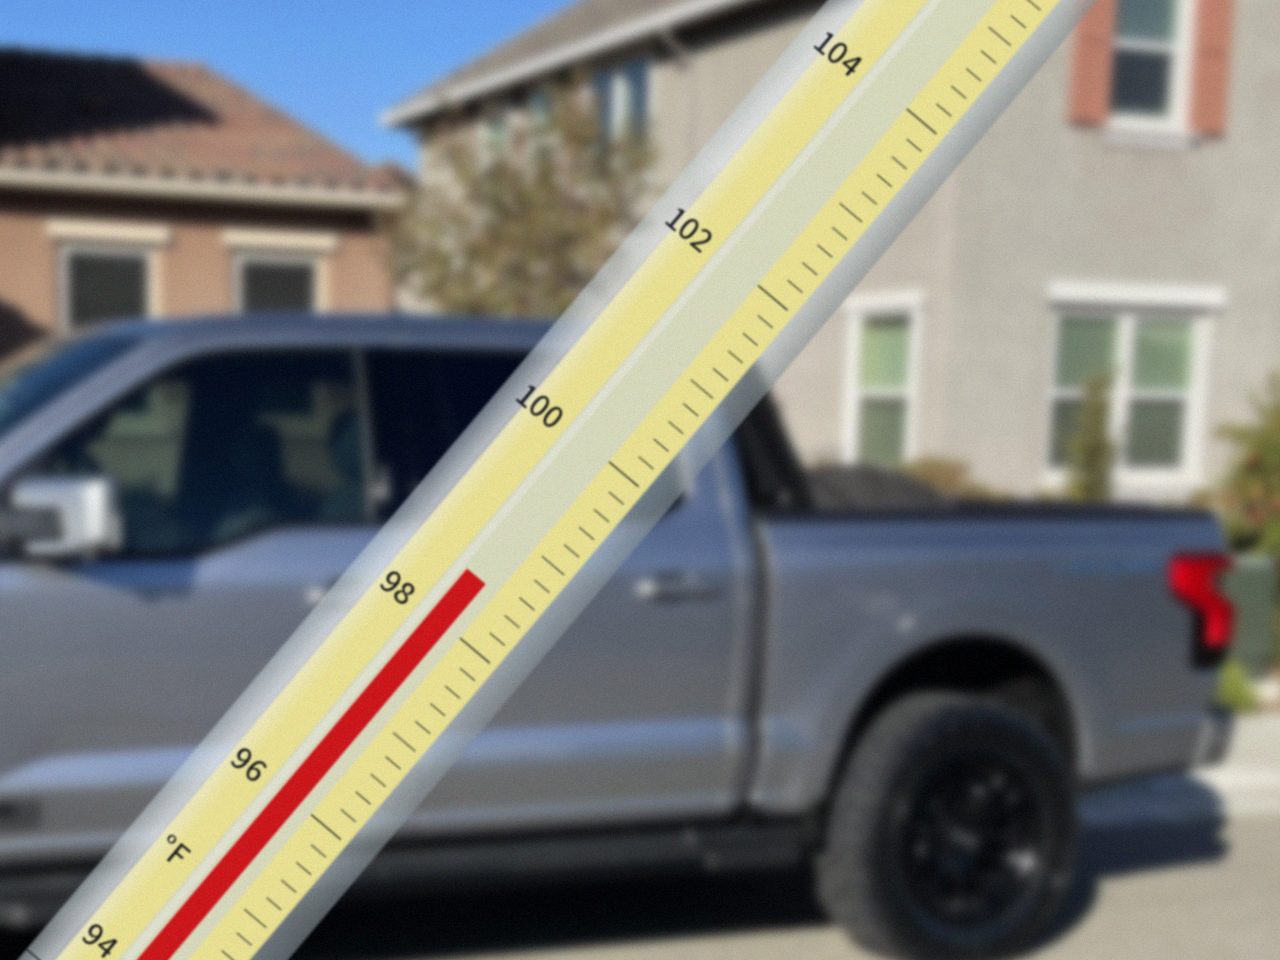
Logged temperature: 98.5 °F
